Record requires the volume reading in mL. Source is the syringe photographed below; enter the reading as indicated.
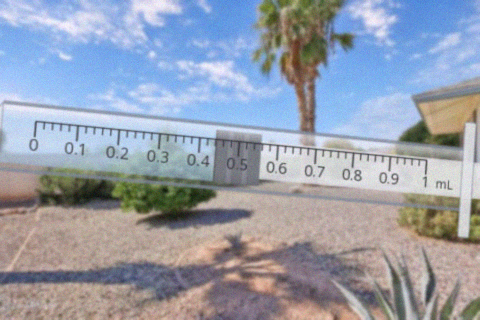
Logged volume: 0.44 mL
